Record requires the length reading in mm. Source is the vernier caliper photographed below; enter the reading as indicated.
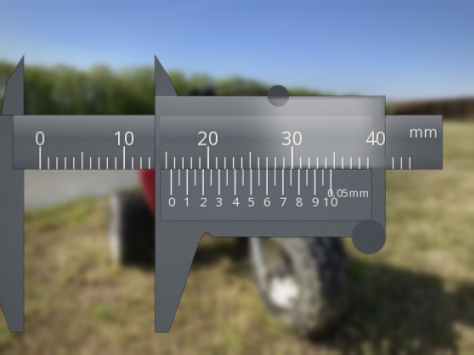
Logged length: 15.6 mm
